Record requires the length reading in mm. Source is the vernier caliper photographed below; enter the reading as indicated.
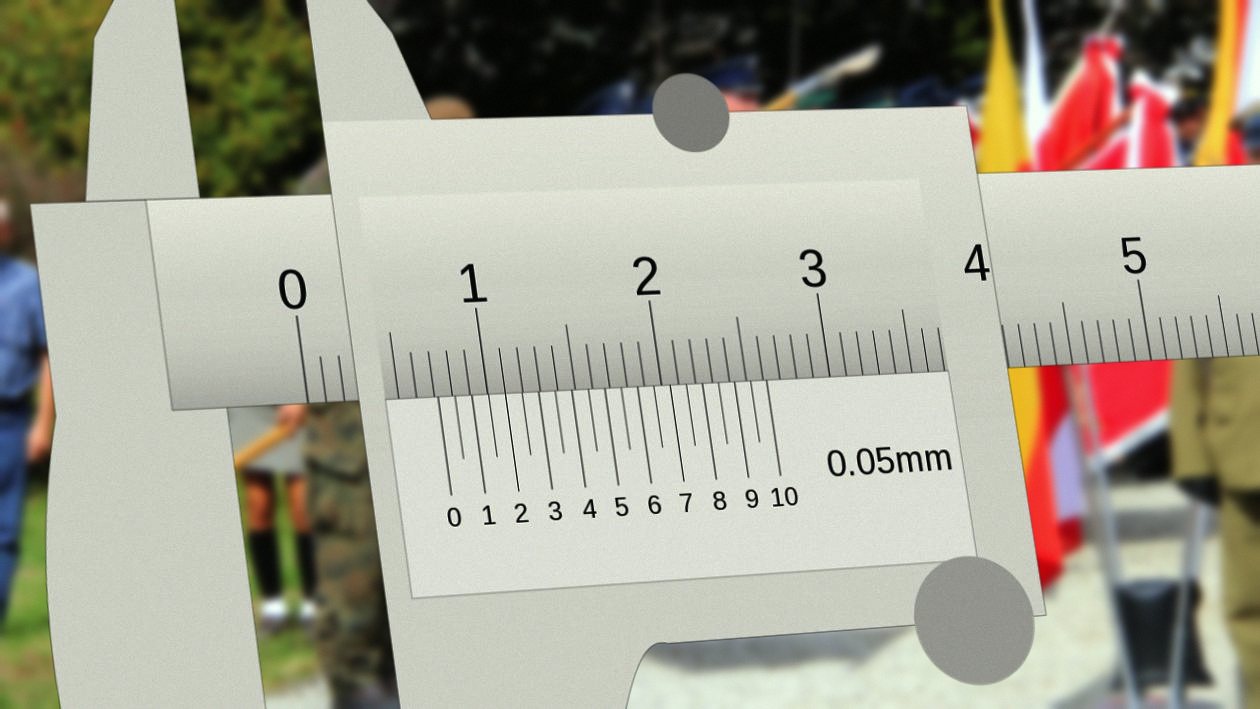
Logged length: 7.2 mm
